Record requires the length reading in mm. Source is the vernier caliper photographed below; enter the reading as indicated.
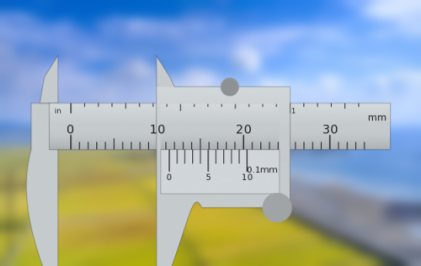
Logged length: 11.4 mm
